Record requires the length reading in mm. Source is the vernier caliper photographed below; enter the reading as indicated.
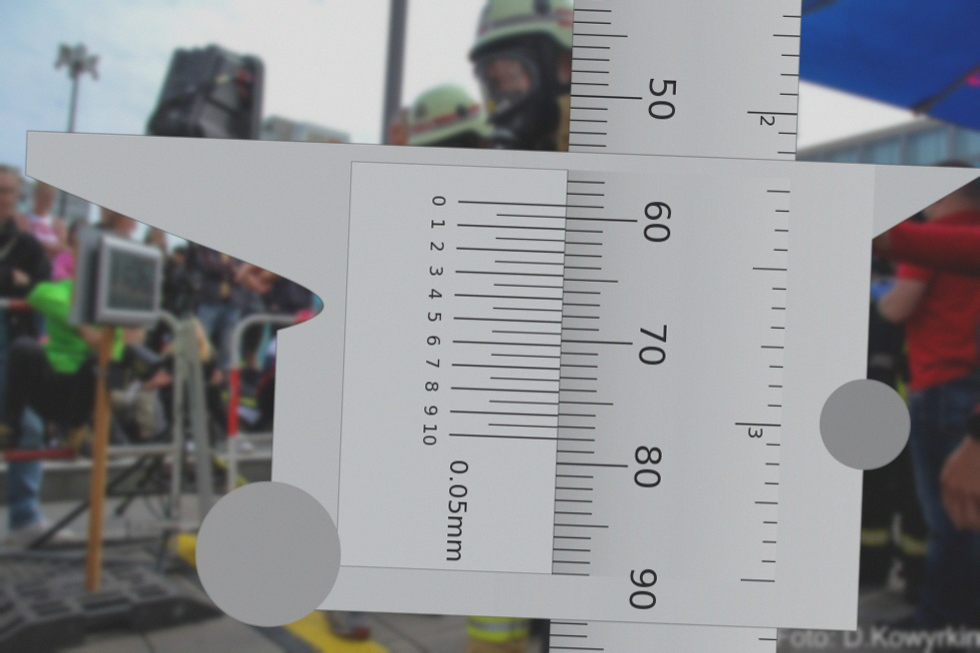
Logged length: 59.0 mm
